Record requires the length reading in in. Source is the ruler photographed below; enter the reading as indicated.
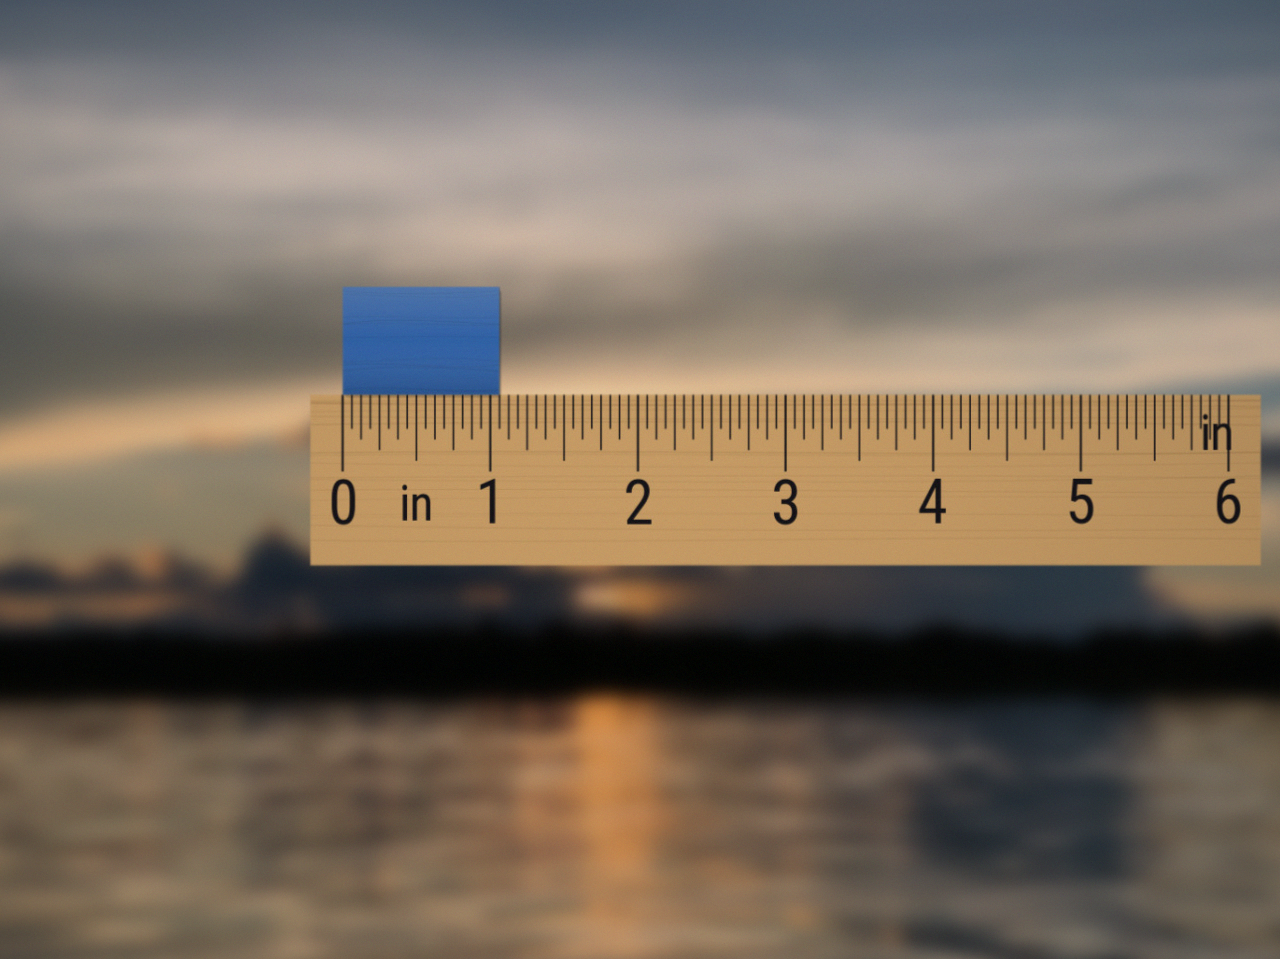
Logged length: 1.0625 in
